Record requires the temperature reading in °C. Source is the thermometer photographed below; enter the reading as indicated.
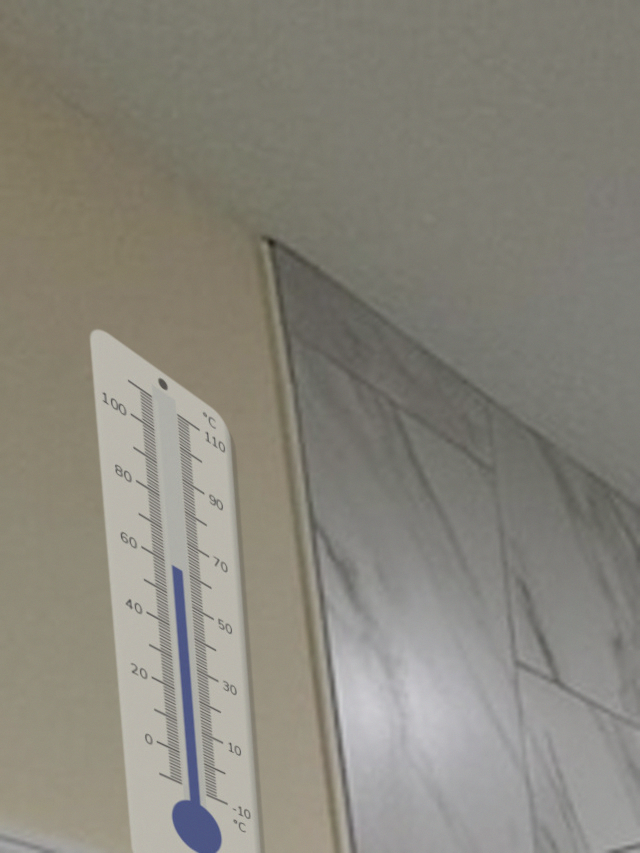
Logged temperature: 60 °C
